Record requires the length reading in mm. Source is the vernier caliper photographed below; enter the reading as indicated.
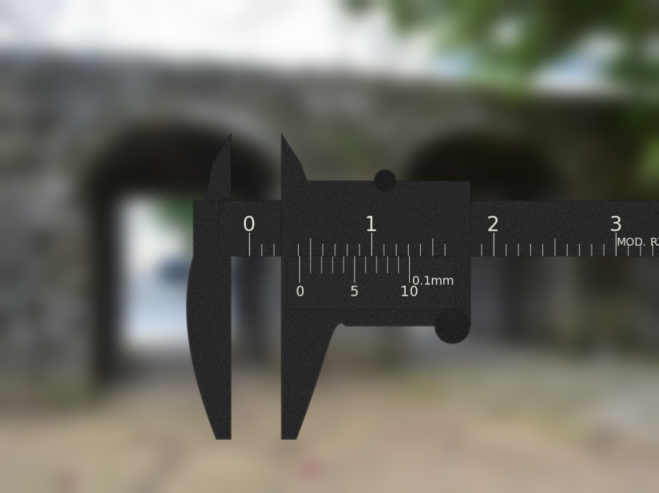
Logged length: 4.1 mm
